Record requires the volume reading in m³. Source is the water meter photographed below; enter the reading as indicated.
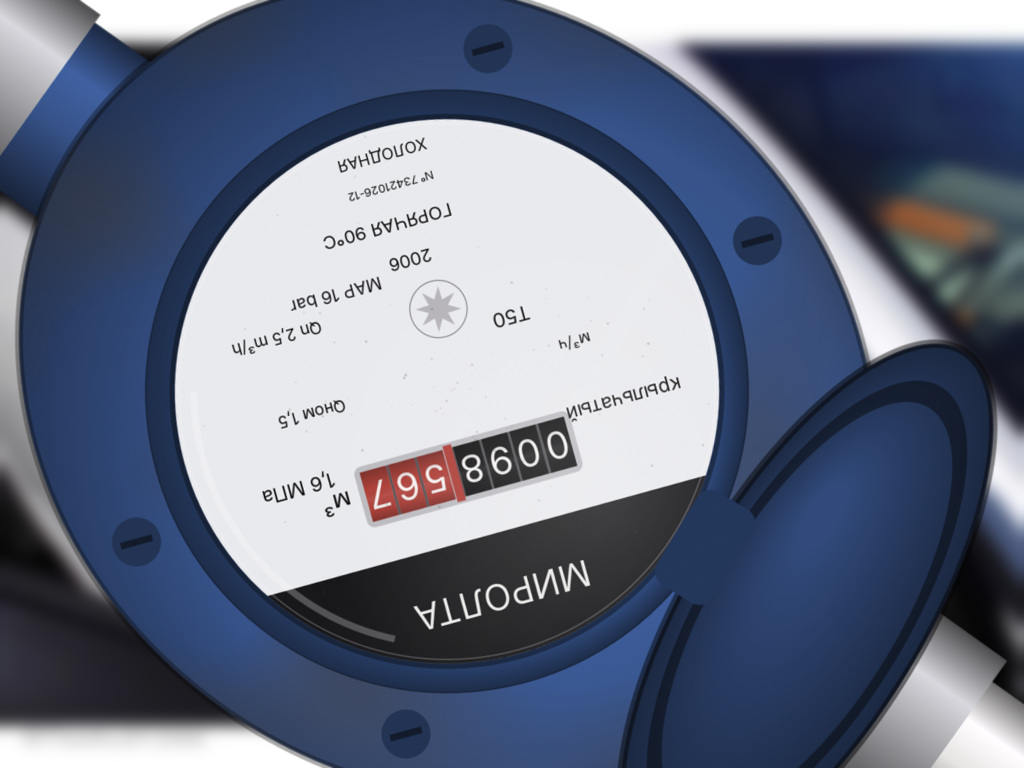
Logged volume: 98.567 m³
